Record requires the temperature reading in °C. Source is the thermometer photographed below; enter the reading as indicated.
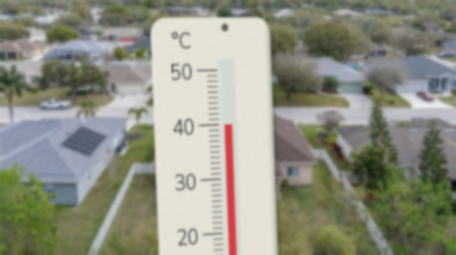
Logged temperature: 40 °C
